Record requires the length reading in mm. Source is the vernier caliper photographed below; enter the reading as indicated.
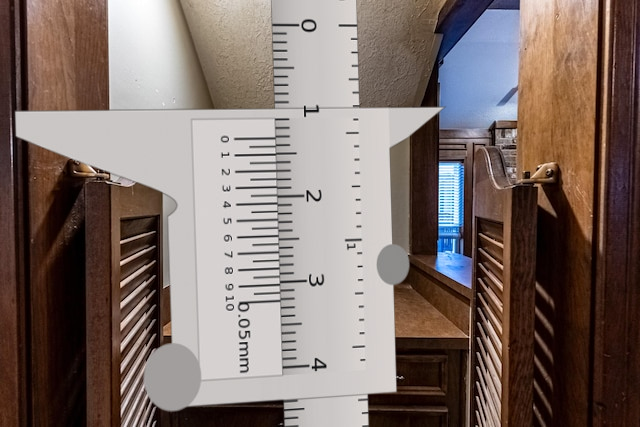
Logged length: 13.2 mm
